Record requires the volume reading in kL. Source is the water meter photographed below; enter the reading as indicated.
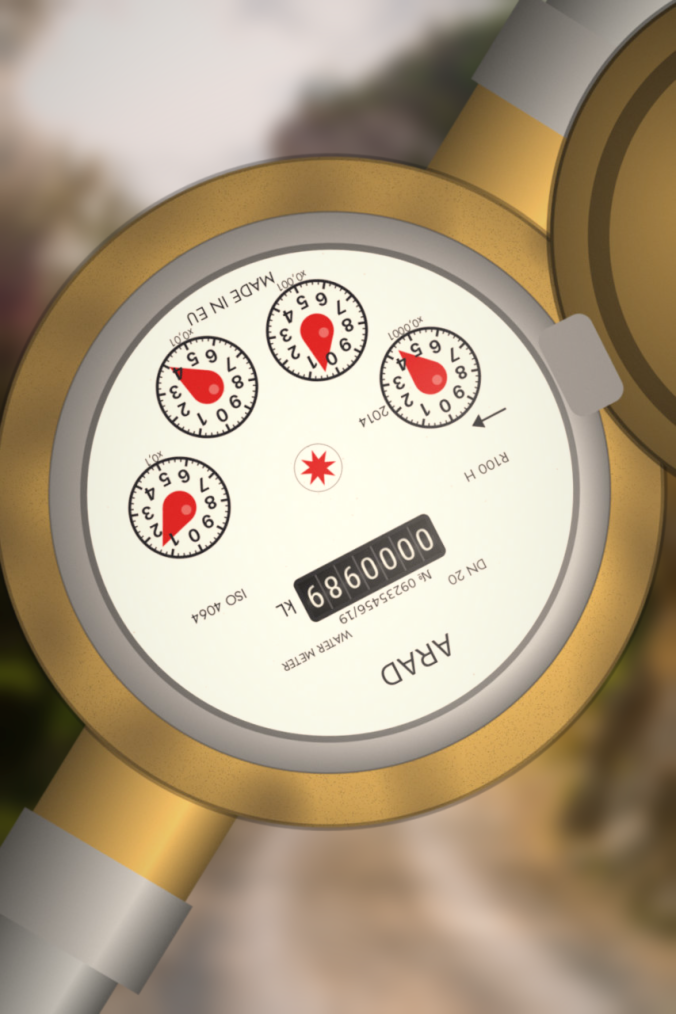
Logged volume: 989.1404 kL
